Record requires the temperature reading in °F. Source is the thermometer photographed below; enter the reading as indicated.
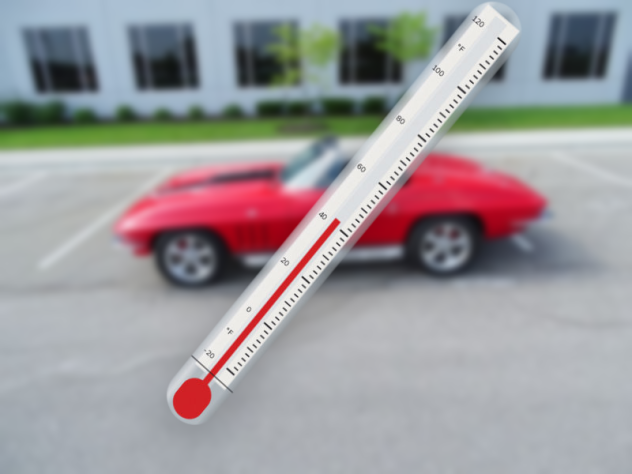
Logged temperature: 42 °F
